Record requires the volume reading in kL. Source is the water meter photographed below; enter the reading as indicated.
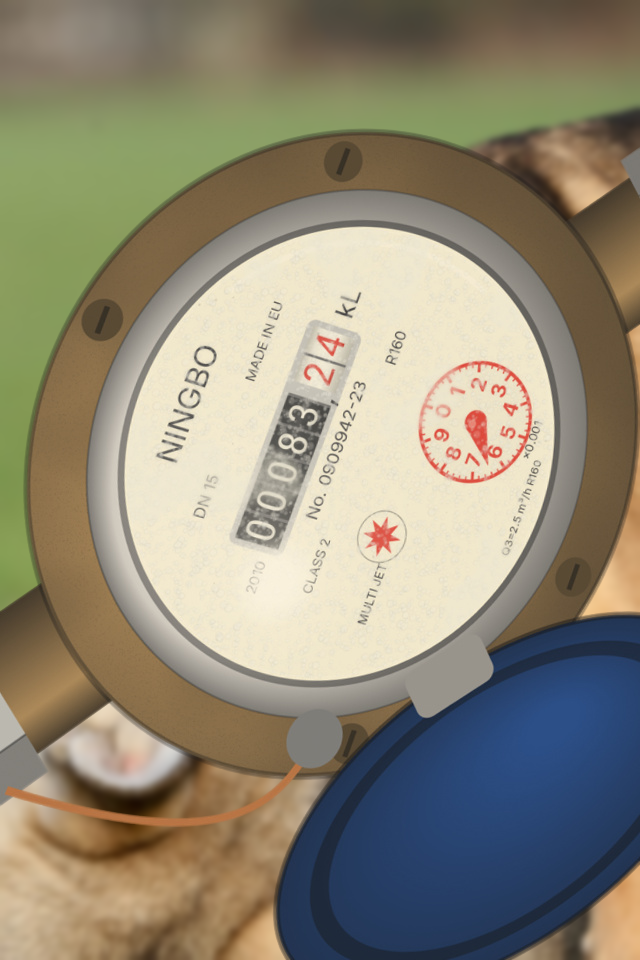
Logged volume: 83.246 kL
